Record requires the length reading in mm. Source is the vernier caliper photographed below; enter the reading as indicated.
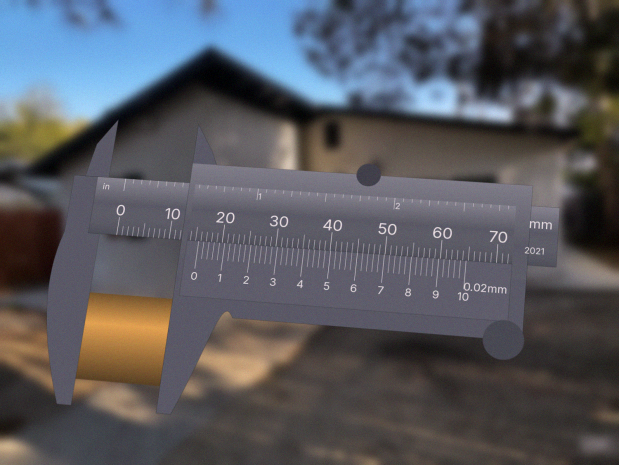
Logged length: 15.6 mm
